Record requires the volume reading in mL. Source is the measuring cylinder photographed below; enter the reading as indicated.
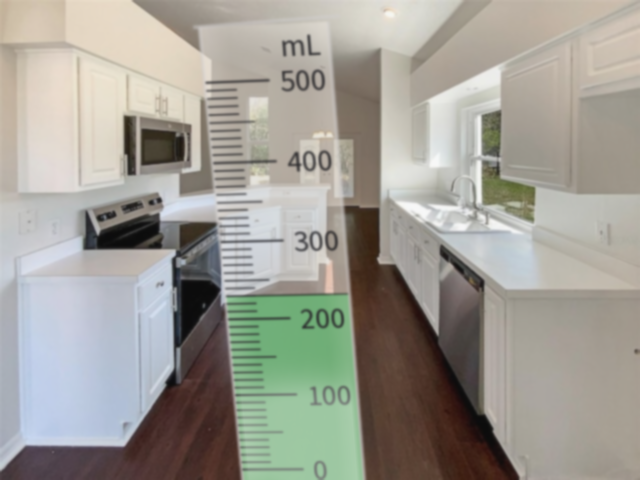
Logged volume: 230 mL
